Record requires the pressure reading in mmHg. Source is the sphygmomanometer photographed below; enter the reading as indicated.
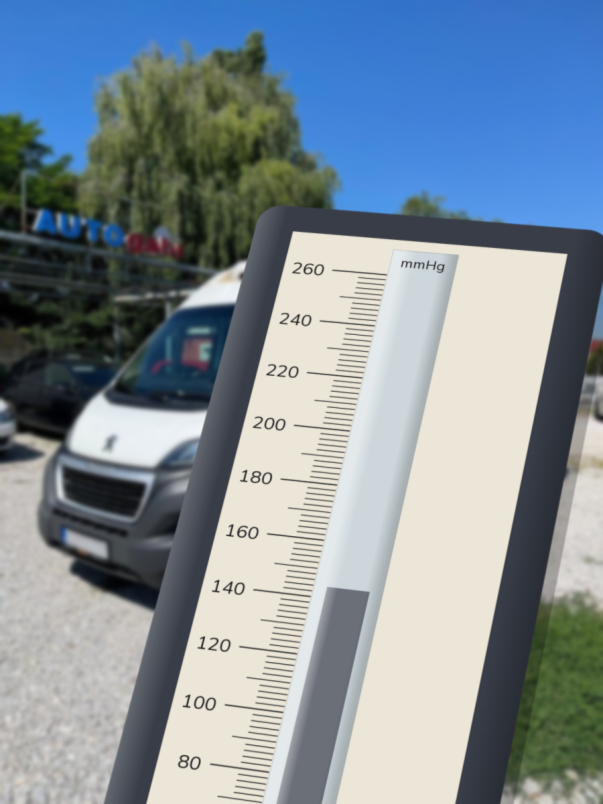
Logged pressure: 144 mmHg
